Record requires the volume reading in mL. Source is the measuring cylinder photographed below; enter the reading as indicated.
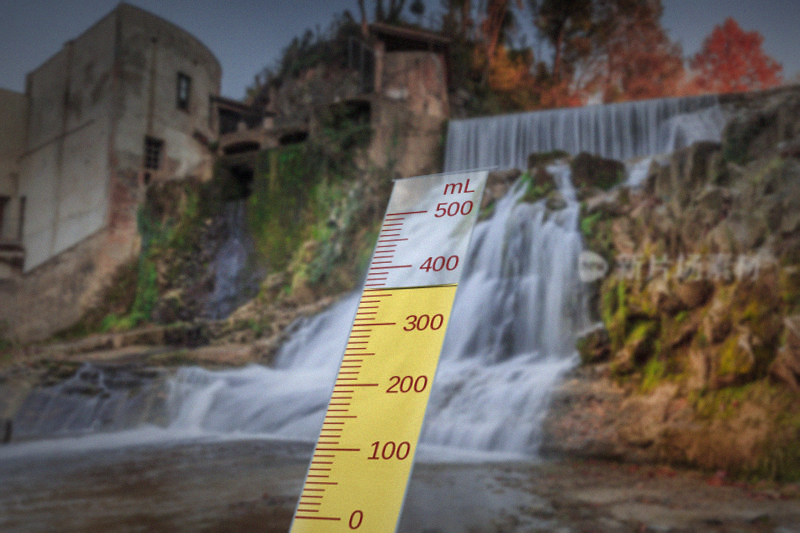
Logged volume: 360 mL
